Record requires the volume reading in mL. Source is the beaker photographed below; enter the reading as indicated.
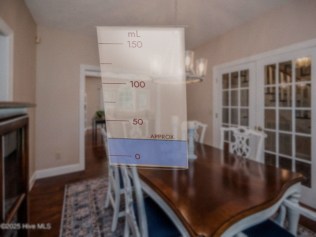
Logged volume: 25 mL
